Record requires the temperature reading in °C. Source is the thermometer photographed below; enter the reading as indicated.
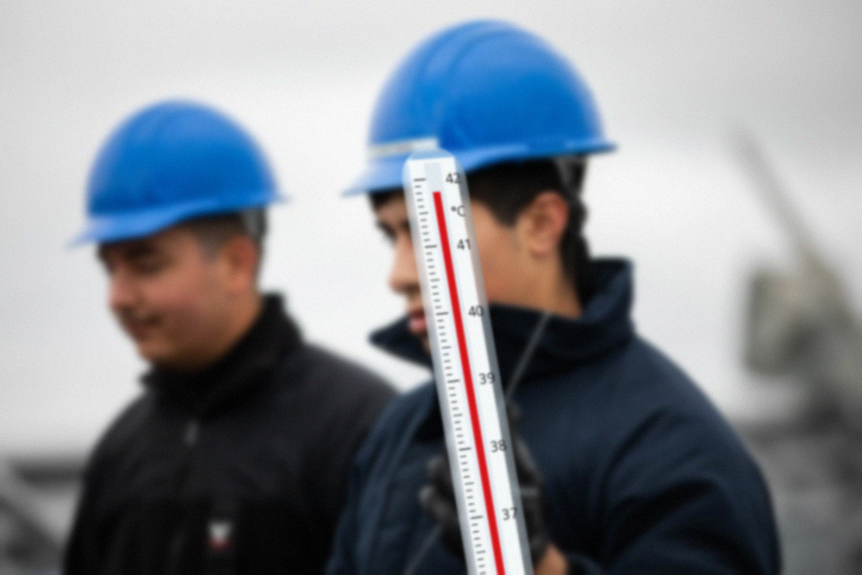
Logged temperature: 41.8 °C
